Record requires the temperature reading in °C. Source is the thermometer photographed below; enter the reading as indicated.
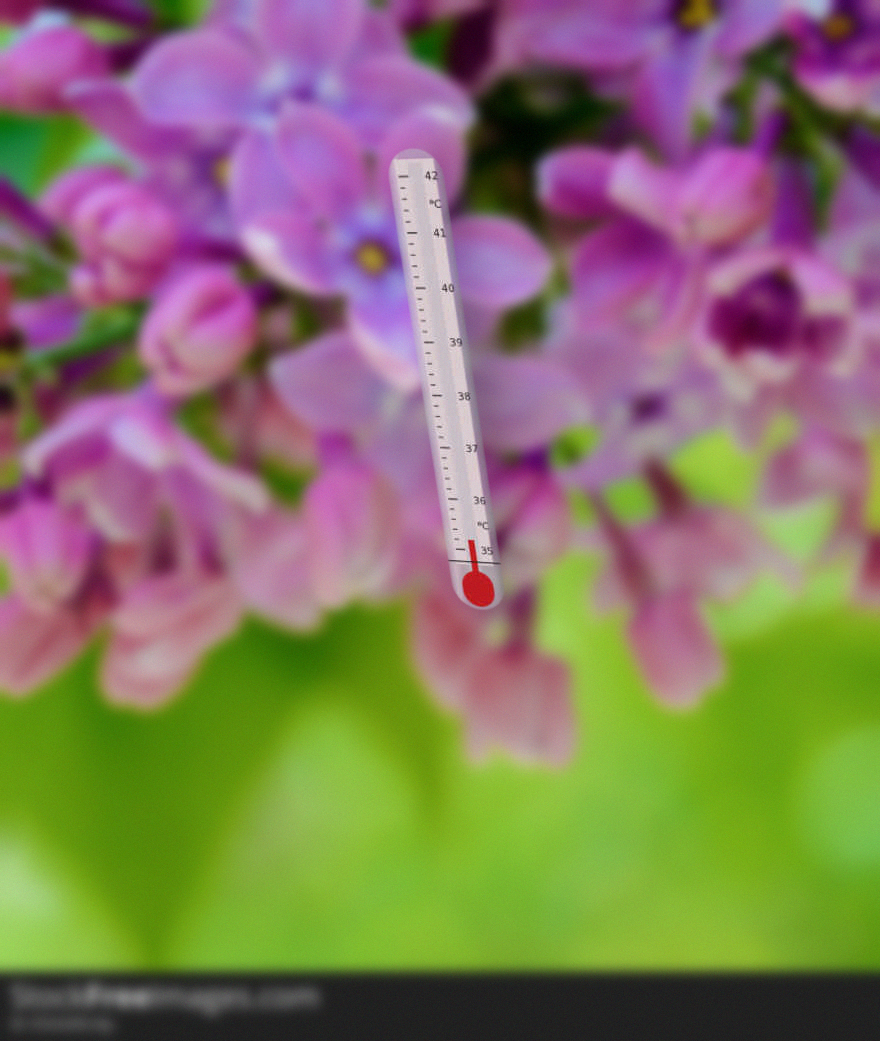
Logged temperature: 35.2 °C
